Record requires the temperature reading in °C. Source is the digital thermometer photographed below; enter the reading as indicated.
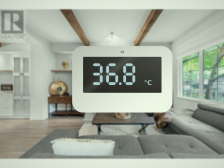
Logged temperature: 36.8 °C
